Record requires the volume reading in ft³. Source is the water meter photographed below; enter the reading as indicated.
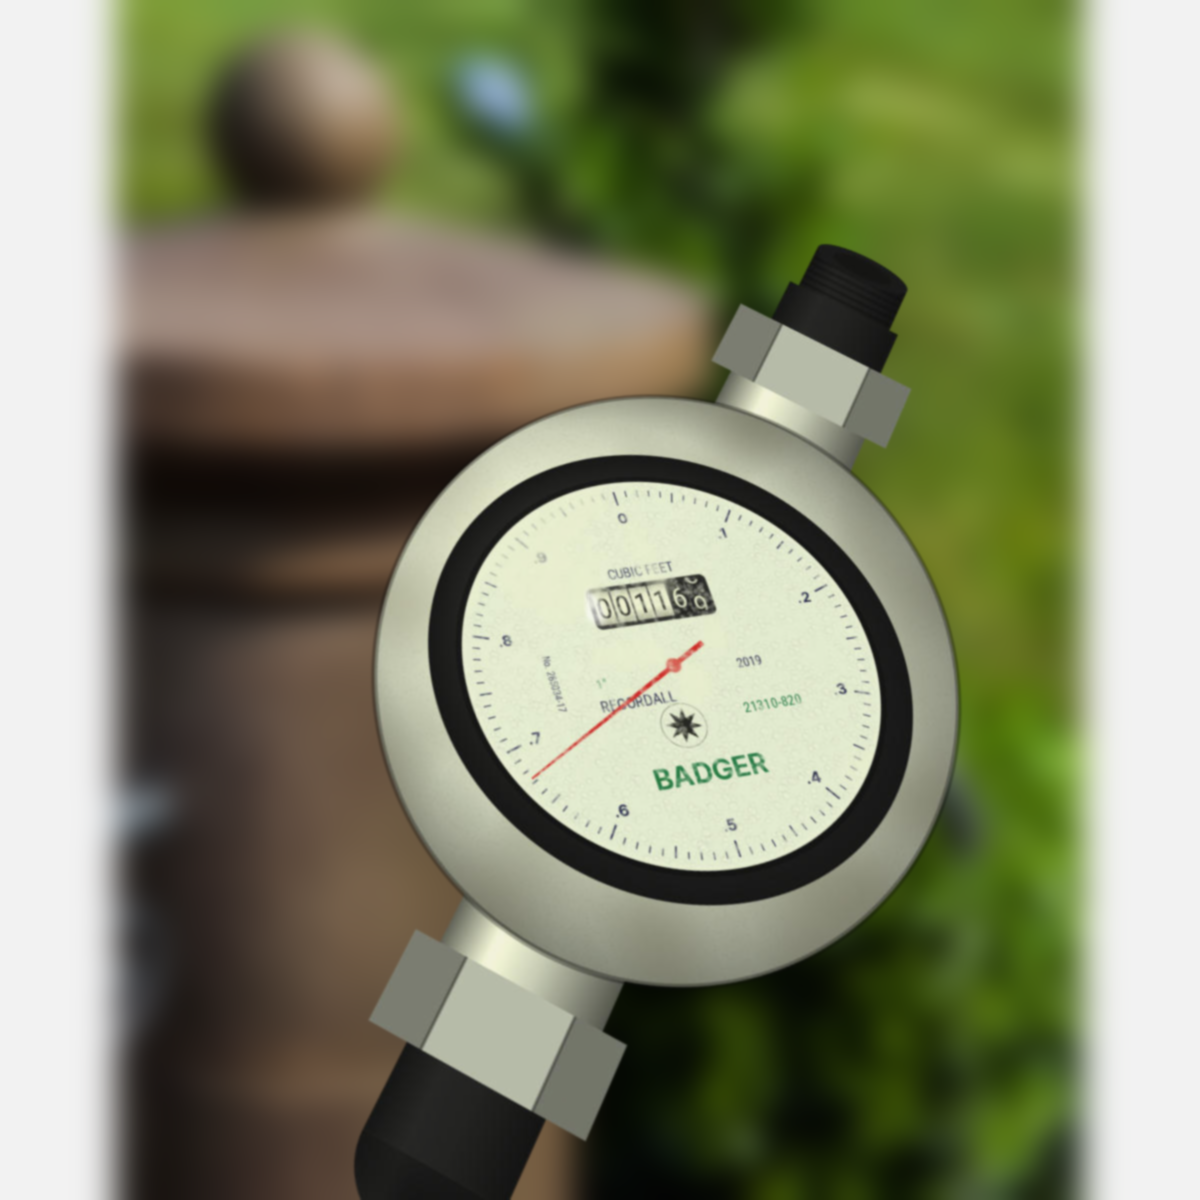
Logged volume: 1168.67 ft³
